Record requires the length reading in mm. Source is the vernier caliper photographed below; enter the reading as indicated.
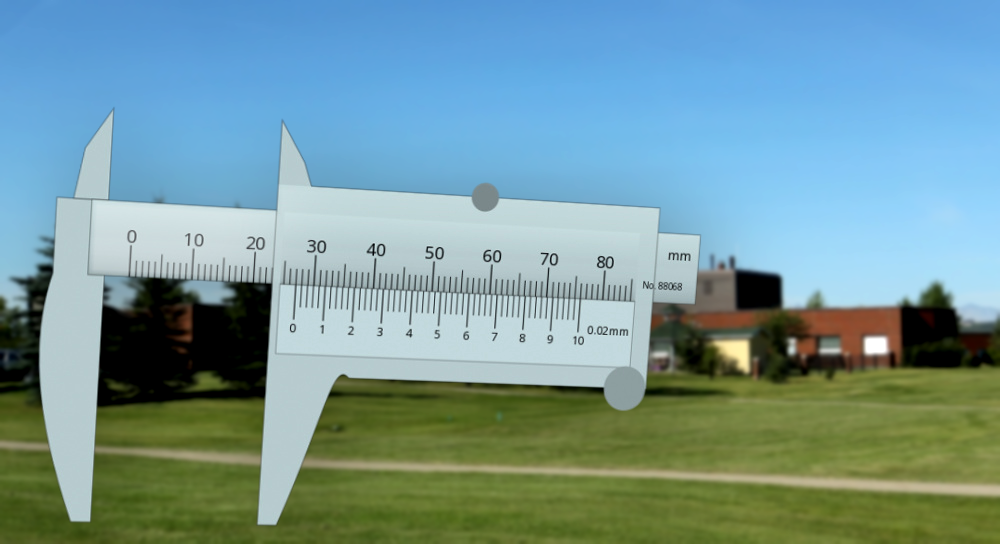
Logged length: 27.0 mm
